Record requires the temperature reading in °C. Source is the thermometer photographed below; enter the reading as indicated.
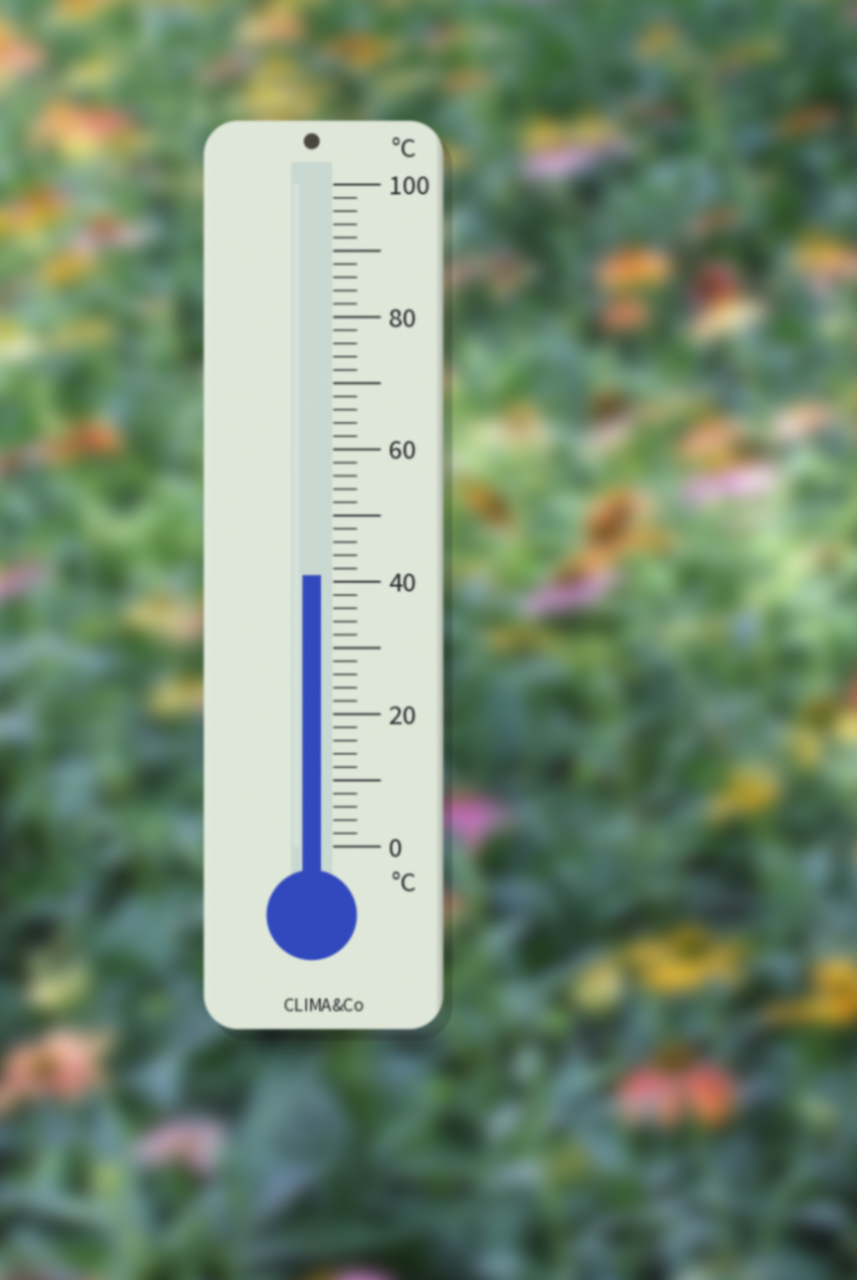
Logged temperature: 41 °C
